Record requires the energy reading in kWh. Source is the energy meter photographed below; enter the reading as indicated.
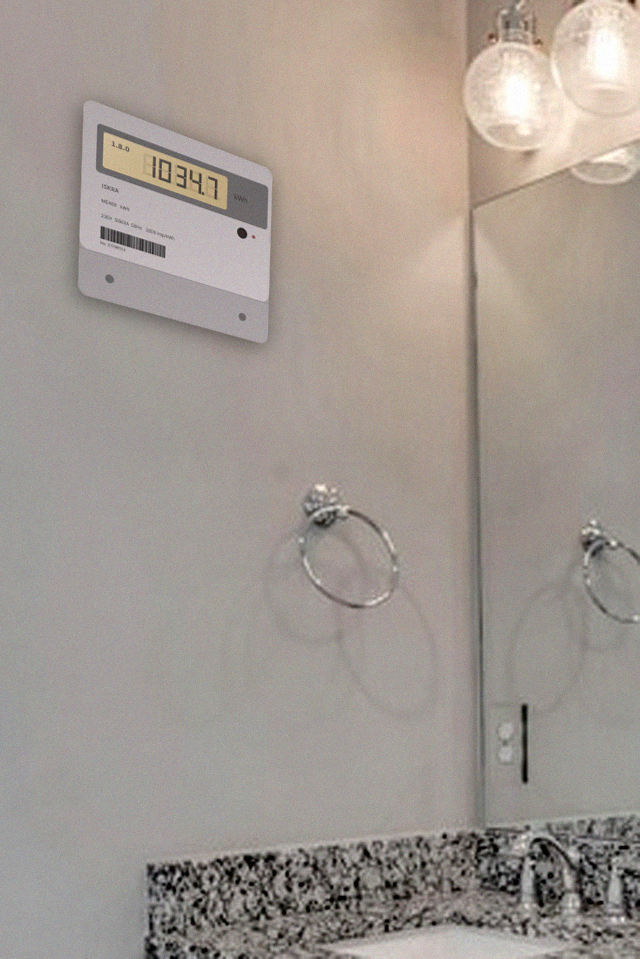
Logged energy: 1034.7 kWh
